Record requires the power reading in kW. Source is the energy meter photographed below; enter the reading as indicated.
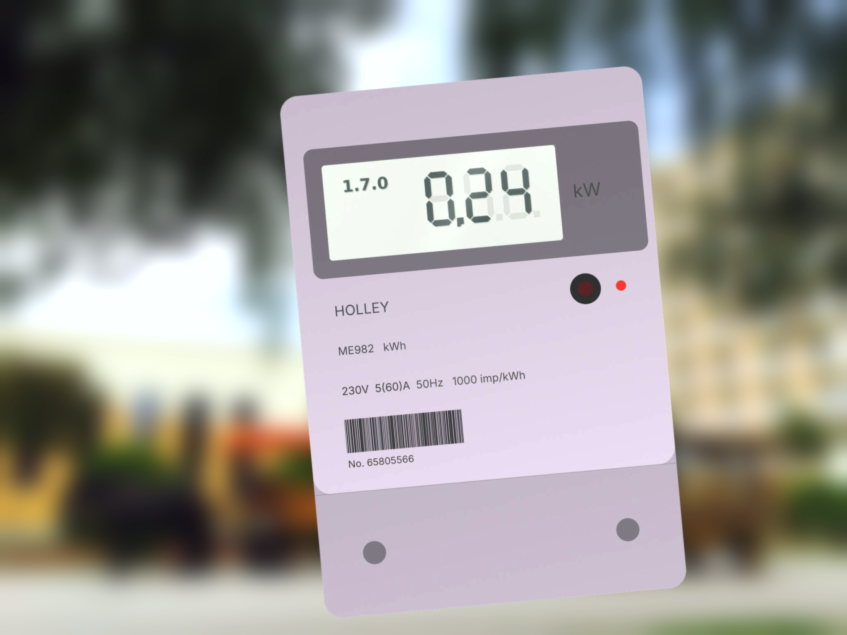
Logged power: 0.24 kW
